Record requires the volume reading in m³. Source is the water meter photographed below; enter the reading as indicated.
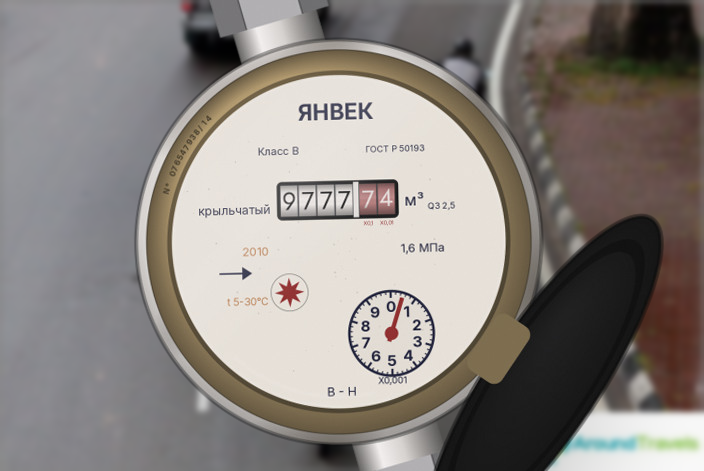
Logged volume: 9777.740 m³
